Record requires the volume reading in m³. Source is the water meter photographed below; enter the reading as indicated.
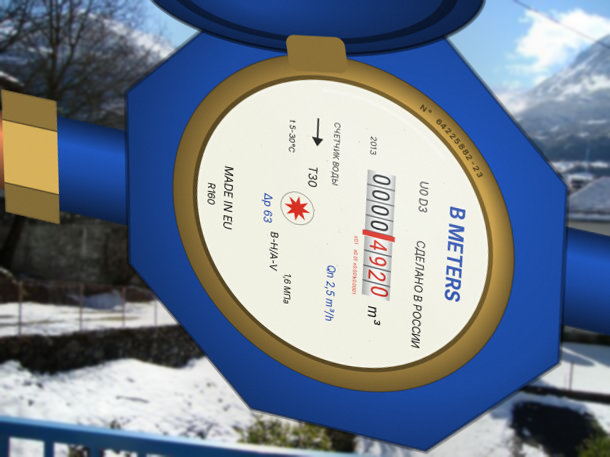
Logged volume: 0.4920 m³
